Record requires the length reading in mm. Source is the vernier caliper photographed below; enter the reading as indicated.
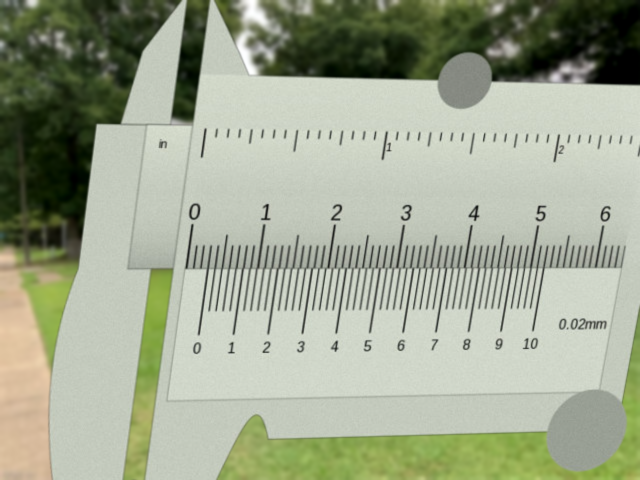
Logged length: 3.0 mm
